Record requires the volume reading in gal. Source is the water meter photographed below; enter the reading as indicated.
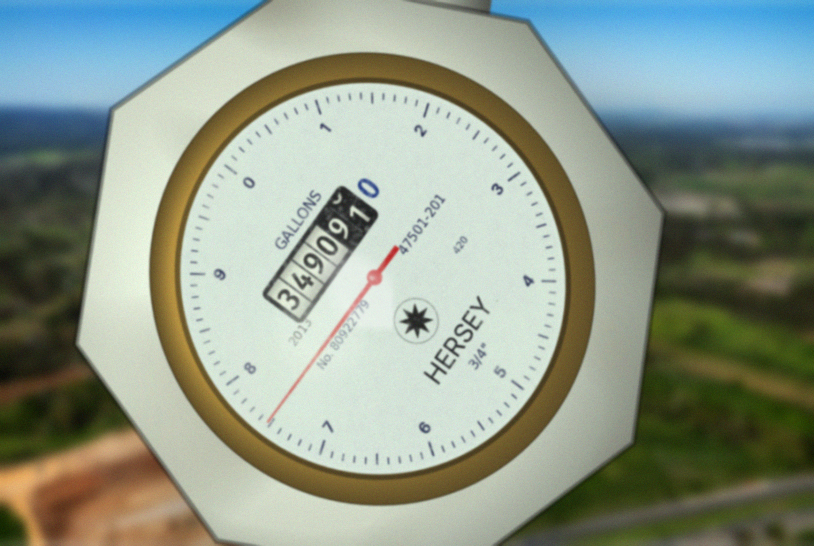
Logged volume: 3490907.5 gal
